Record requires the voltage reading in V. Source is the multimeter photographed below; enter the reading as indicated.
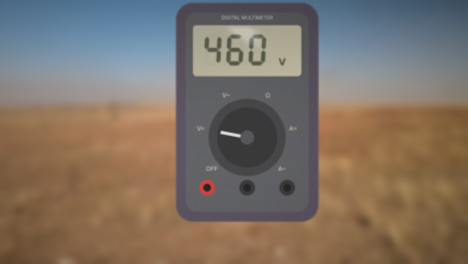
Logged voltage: 460 V
